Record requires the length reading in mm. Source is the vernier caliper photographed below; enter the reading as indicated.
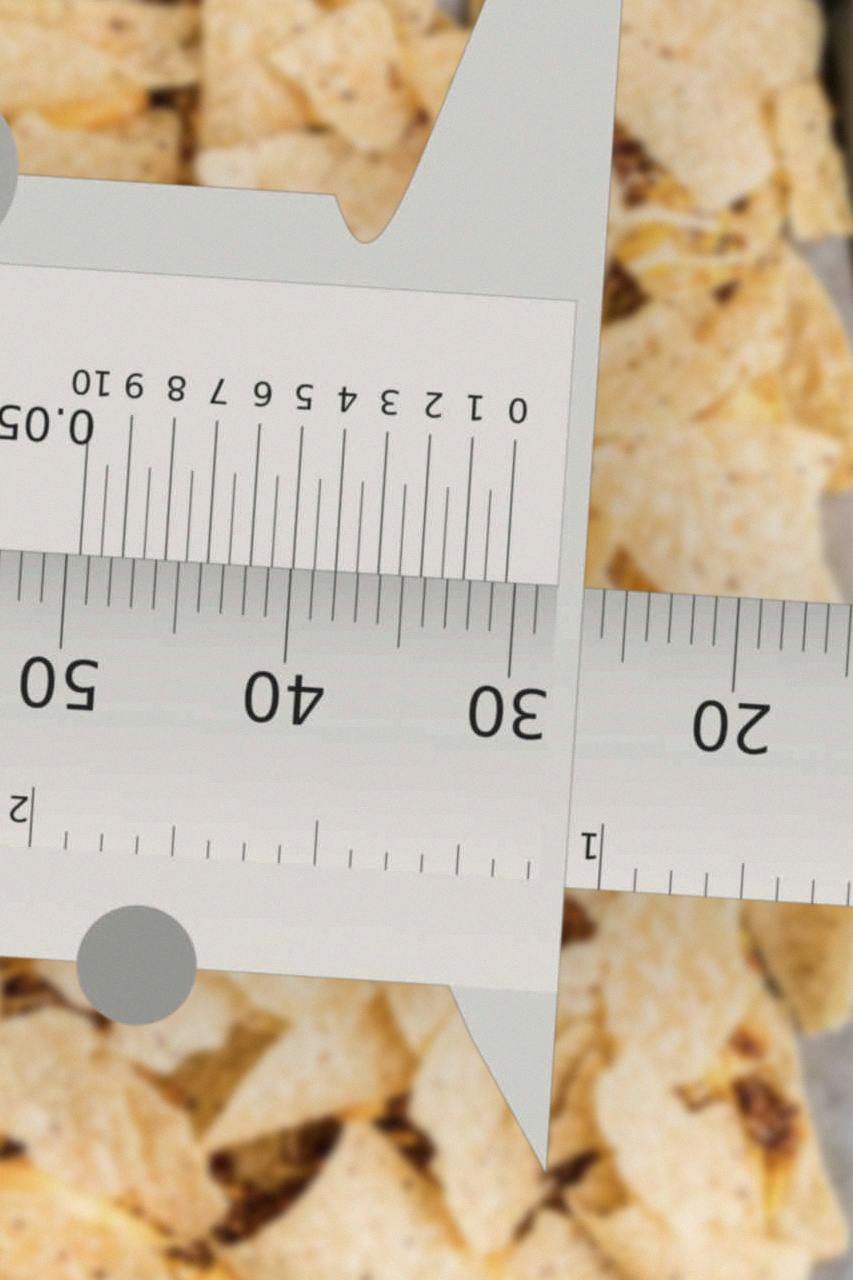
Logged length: 30.4 mm
